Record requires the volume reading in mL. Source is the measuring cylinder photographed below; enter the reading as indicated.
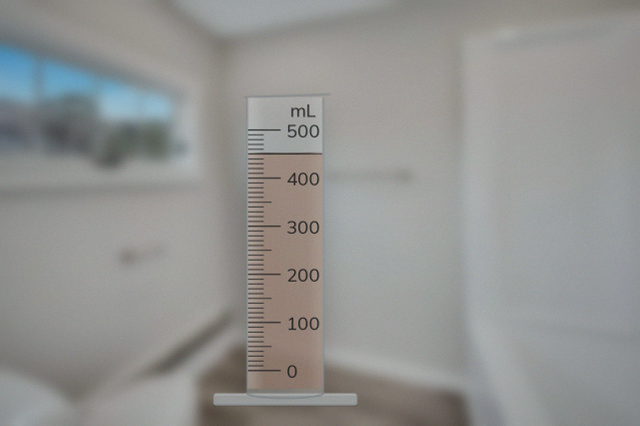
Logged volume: 450 mL
